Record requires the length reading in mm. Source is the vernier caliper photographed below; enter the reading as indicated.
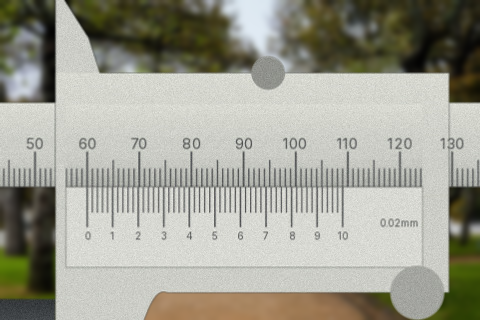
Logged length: 60.0 mm
